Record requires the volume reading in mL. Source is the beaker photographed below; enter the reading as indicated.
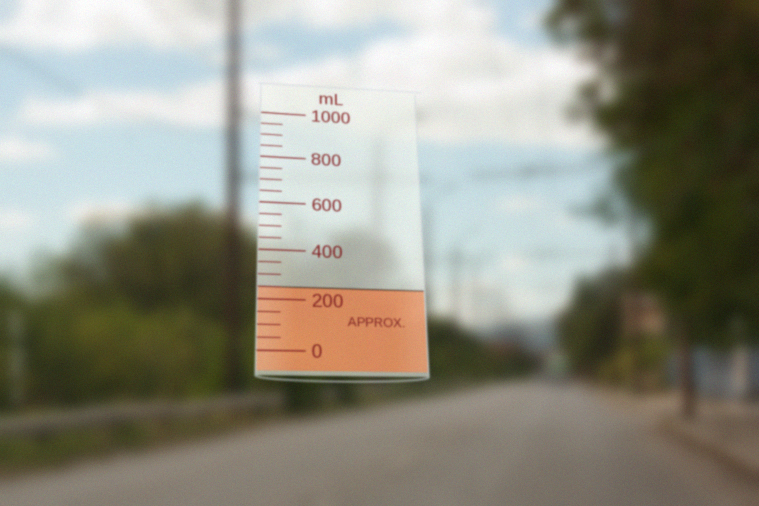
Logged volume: 250 mL
